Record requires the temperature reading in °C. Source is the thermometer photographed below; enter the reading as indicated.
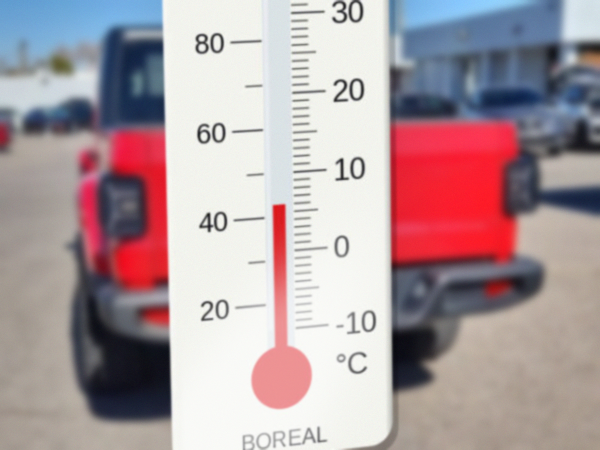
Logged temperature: 6 °C
